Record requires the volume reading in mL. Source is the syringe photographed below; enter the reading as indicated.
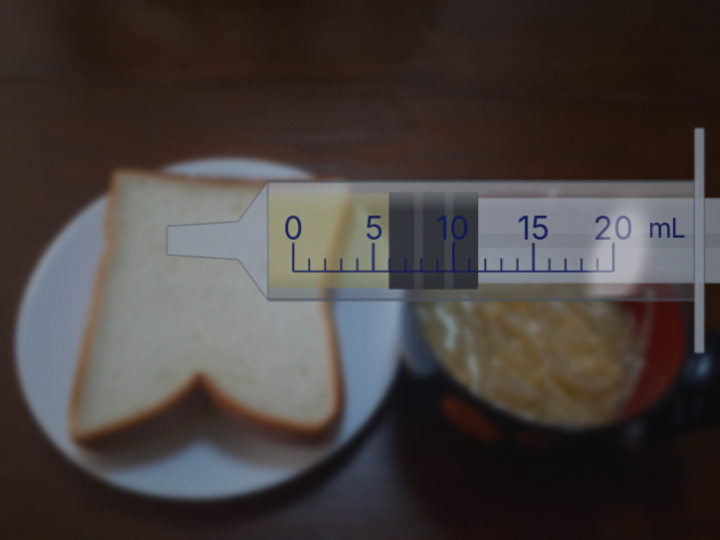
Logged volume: 6 mL
